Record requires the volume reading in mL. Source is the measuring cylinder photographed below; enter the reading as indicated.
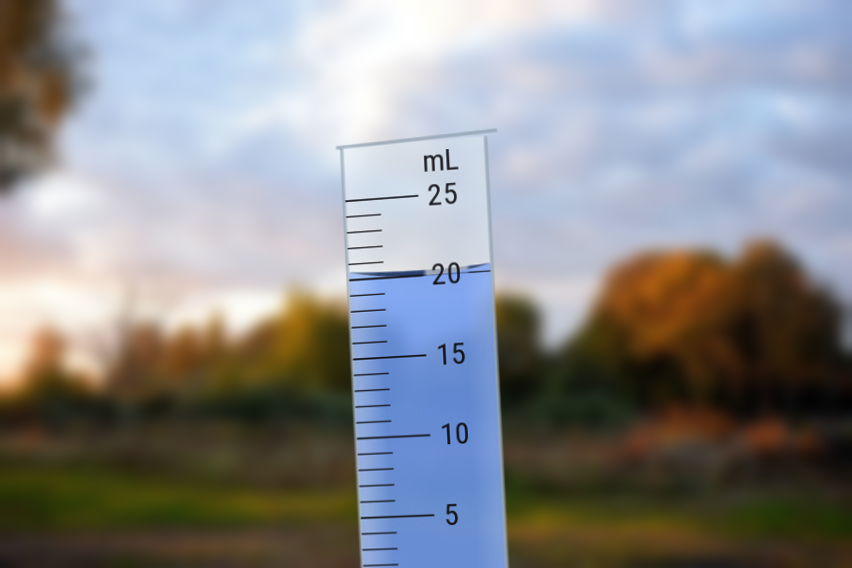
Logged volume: 20 mL
